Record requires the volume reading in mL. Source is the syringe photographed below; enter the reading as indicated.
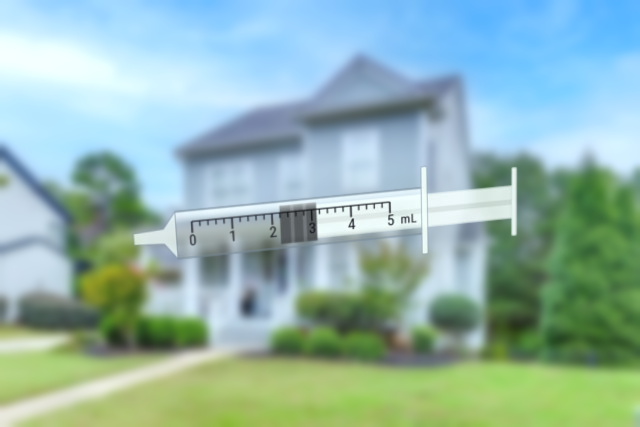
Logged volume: 2.2 mL
